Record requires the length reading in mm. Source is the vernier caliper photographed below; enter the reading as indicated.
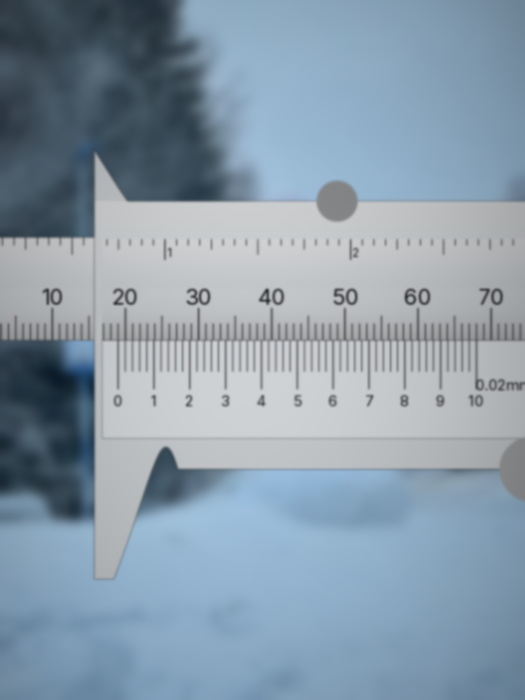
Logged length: 19.0 mm
